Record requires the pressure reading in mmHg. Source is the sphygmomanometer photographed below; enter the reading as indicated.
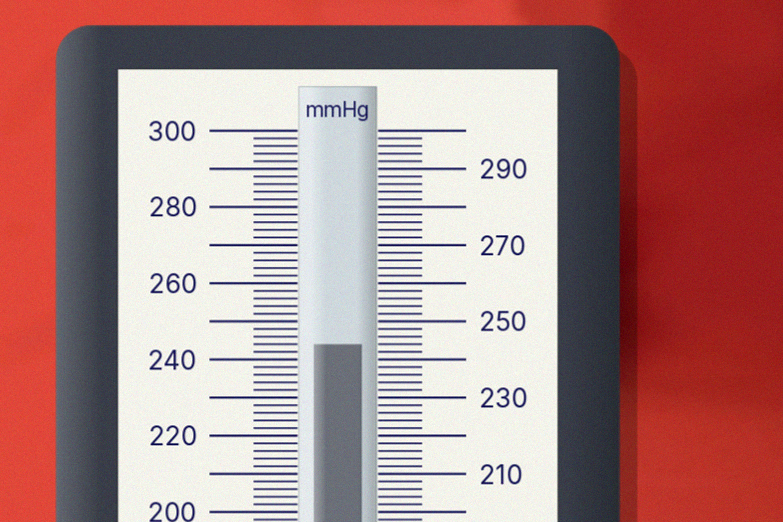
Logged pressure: 244 mmHg
